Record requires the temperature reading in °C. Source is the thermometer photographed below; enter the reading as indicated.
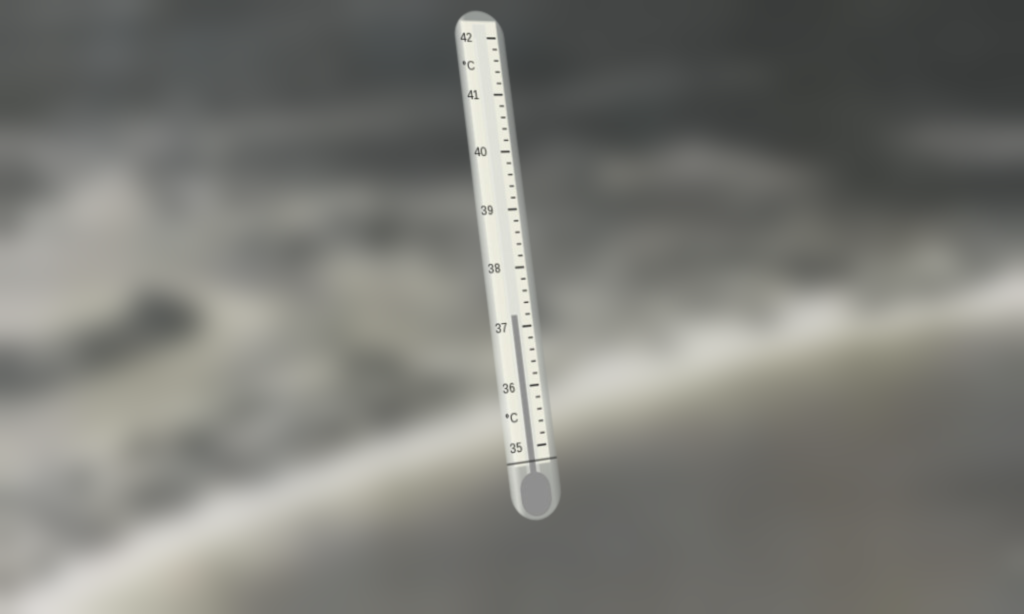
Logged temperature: 37.2 °C
